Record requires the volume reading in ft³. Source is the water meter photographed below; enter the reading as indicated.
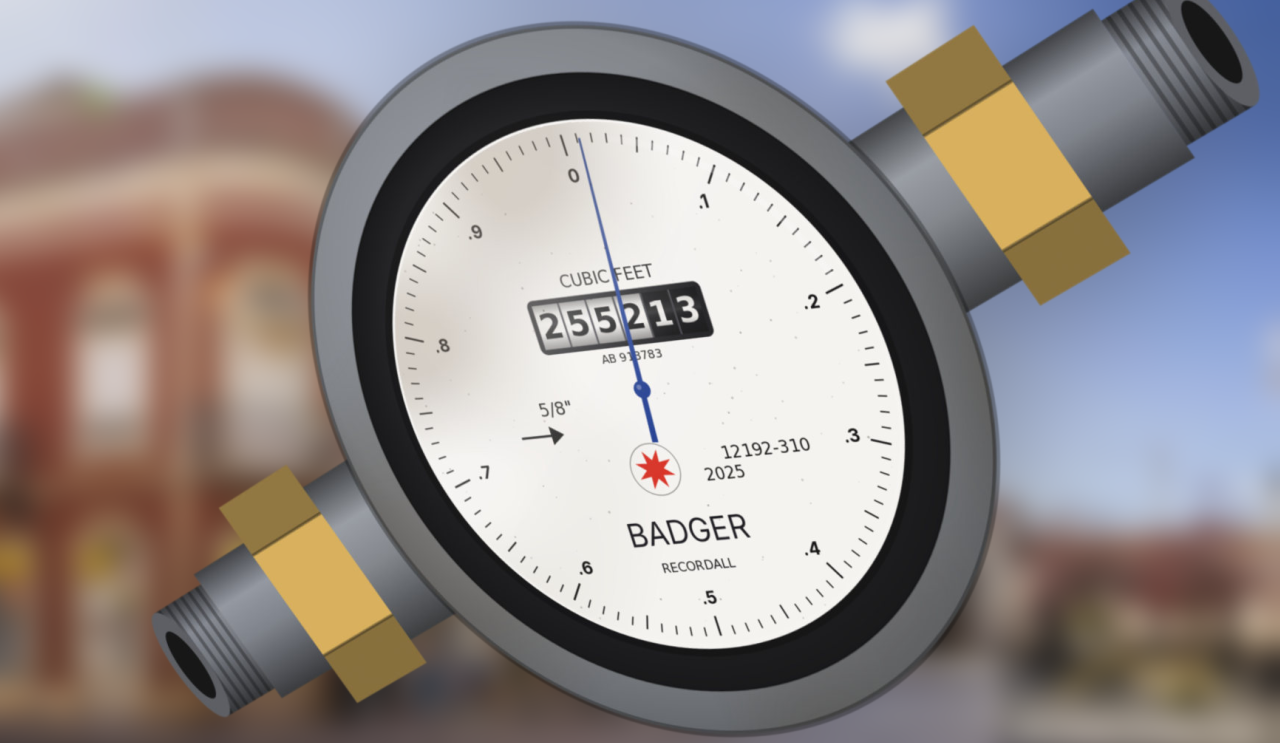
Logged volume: 255213.01 ft³
